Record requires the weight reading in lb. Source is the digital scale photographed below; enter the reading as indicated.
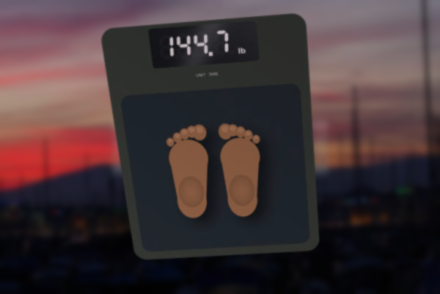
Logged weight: 144.7 lb
